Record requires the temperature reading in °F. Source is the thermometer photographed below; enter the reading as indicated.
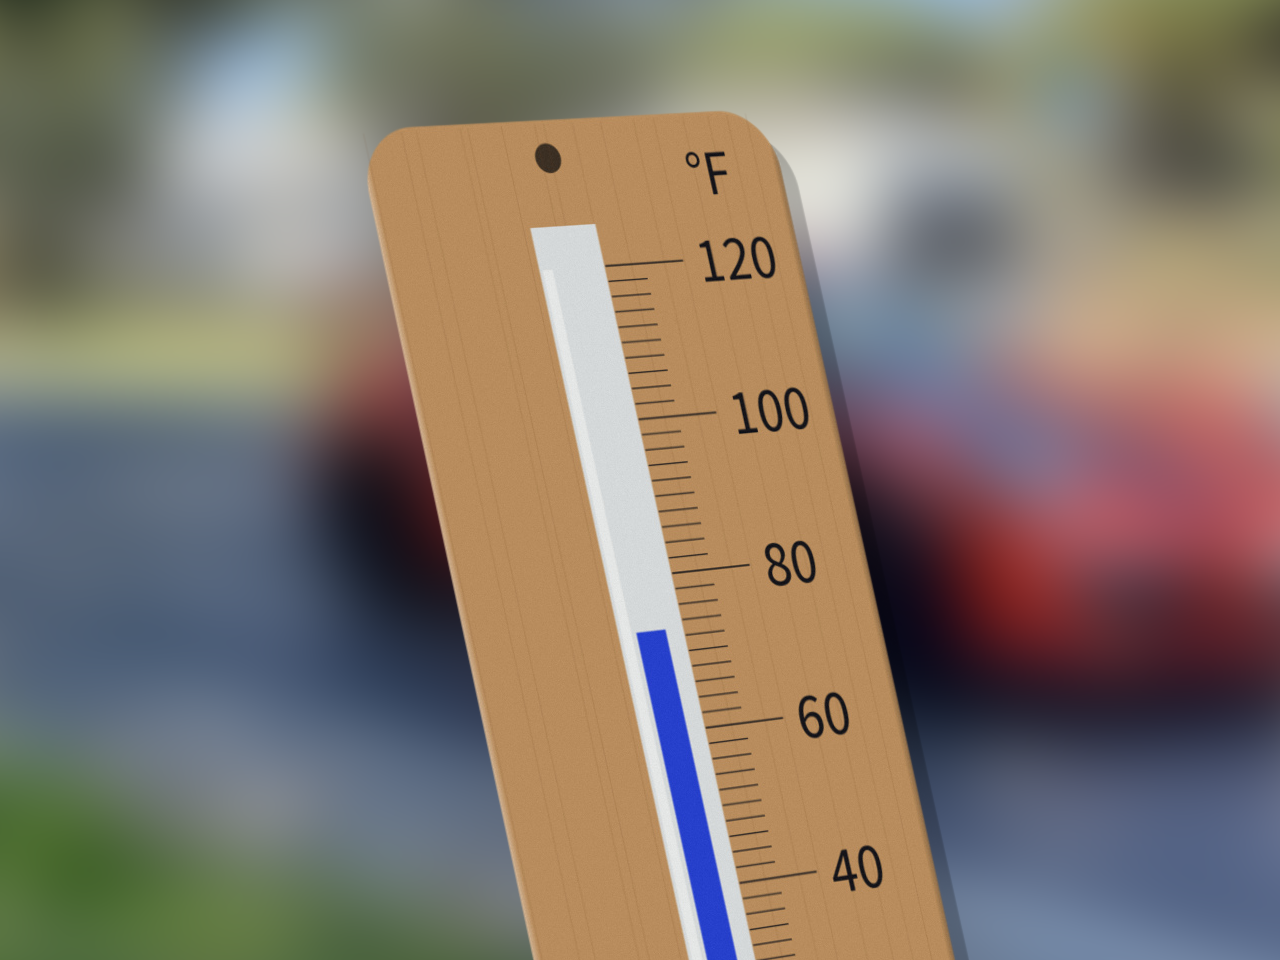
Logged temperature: 73 °F
